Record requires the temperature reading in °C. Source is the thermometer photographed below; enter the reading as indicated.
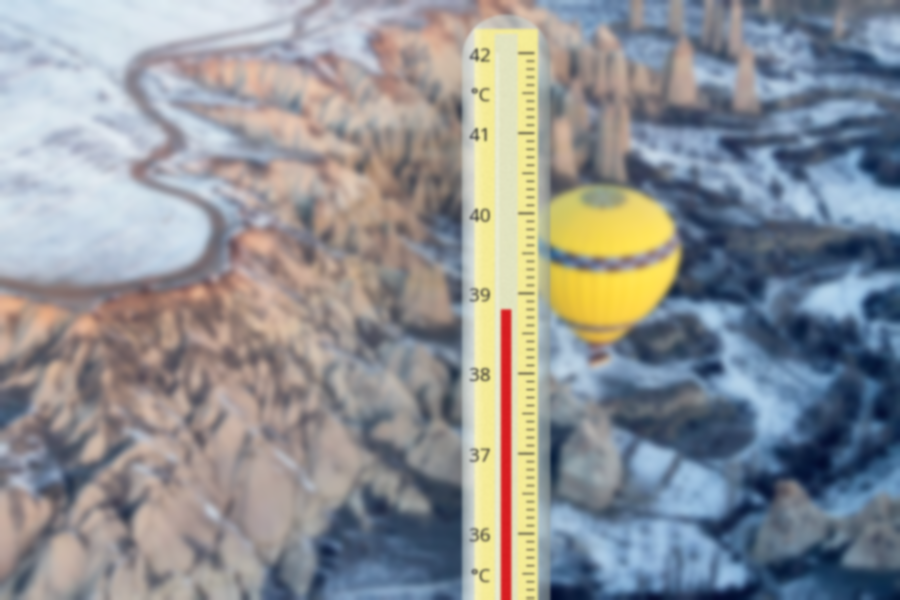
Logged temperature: 38.8 °C
